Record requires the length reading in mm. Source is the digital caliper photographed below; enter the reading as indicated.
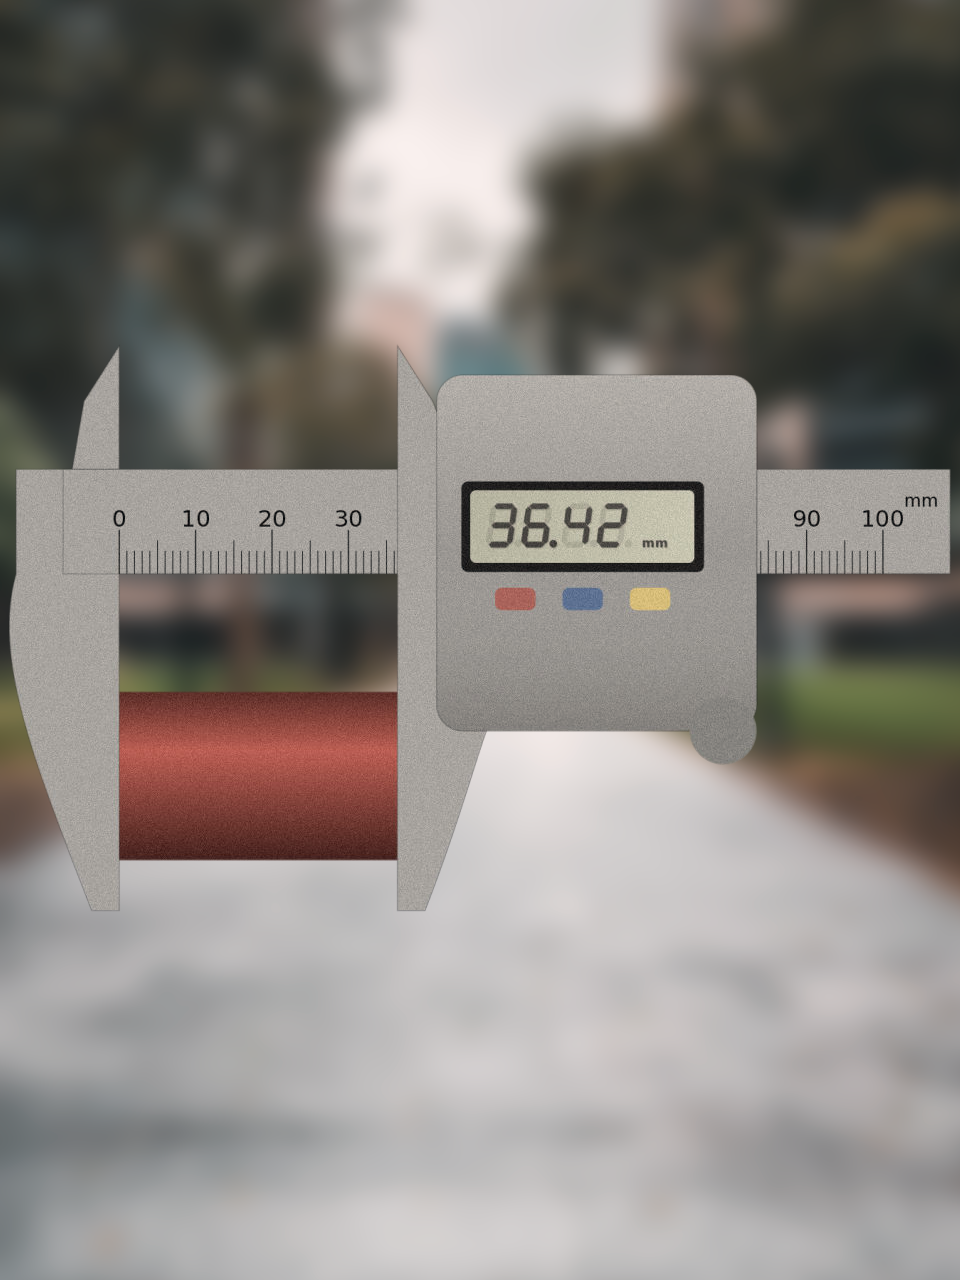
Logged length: 36.42 mm
